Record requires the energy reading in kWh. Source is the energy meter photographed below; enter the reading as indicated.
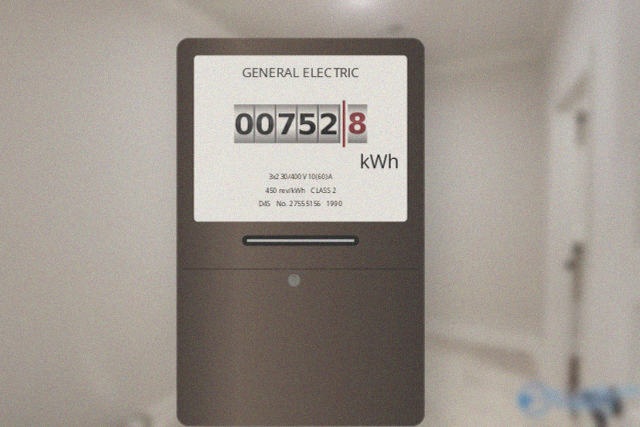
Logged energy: 752.8 kWh
